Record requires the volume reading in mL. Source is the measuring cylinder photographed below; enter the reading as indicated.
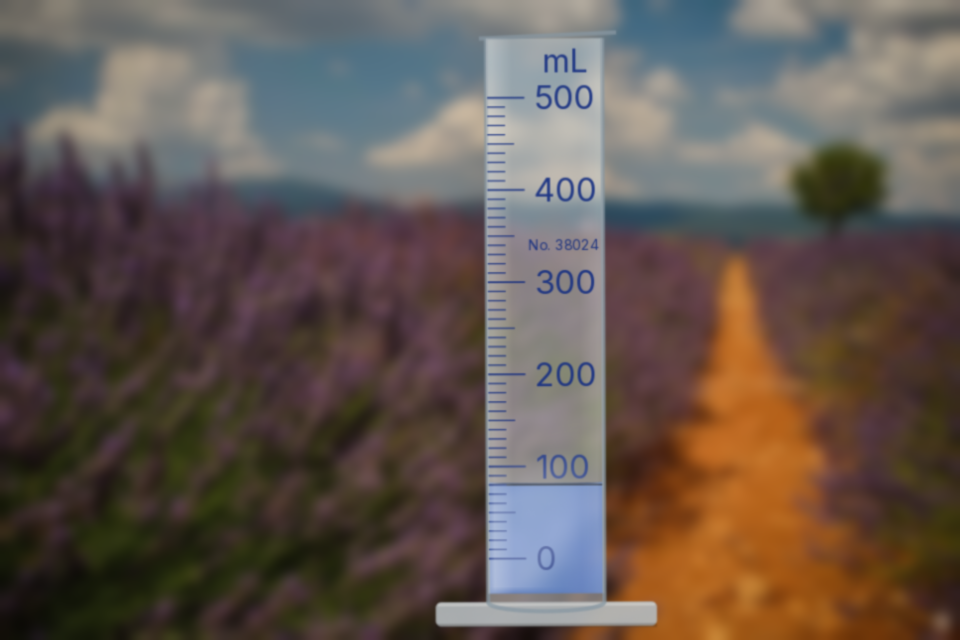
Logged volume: 80 mL
